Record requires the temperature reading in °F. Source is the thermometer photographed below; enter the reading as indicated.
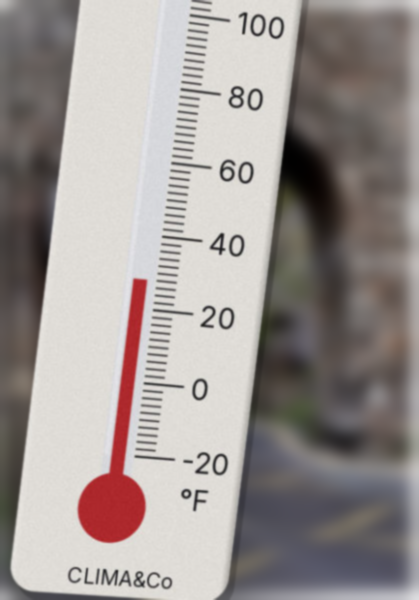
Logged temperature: 28 °F
